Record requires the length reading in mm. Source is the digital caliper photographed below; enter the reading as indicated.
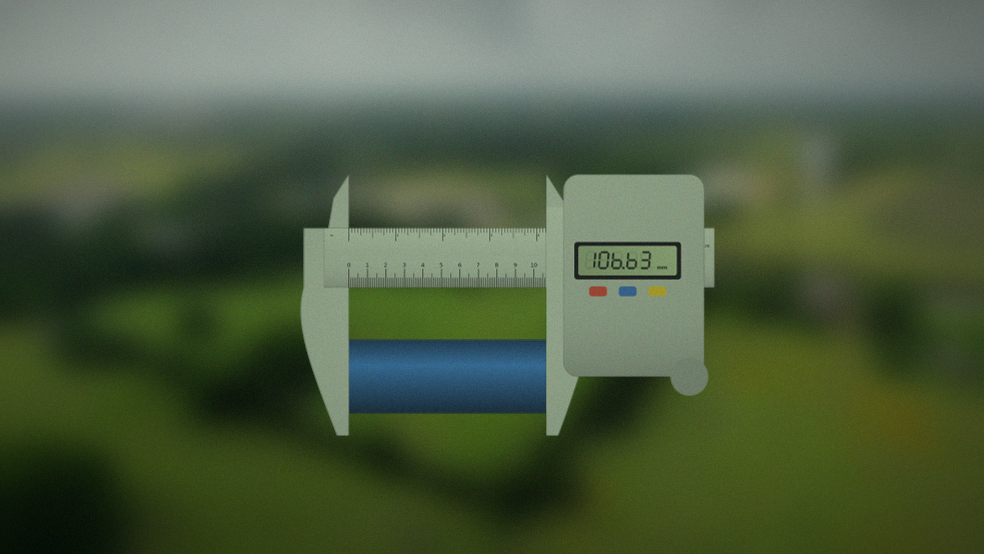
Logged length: 106.63 mm
